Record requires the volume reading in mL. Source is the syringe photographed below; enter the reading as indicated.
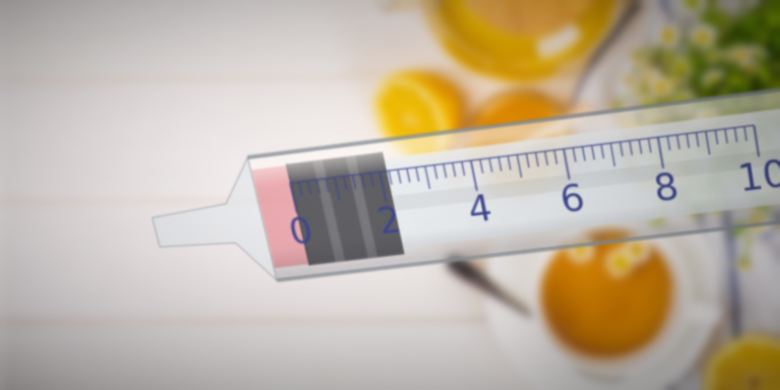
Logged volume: 0 mL
